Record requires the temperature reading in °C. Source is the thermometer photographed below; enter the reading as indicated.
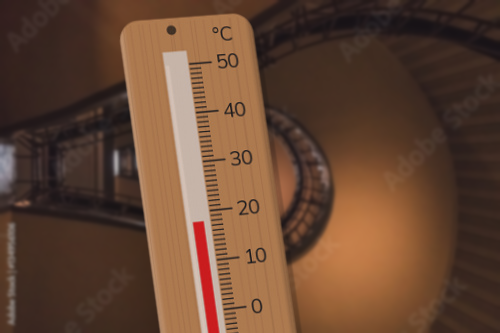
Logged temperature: 18 °C
